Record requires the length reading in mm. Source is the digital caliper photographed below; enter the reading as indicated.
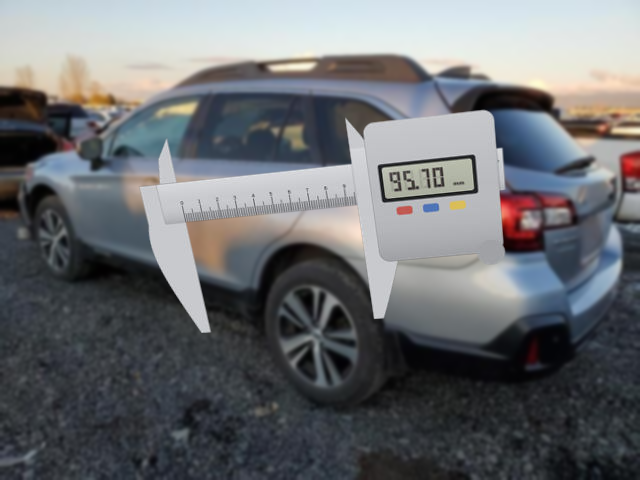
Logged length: 95.70 mm
